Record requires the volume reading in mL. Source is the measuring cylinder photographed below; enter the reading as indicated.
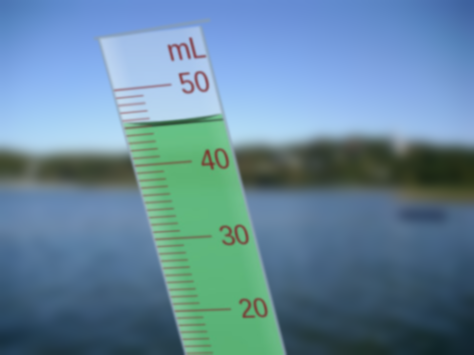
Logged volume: 45 mL
